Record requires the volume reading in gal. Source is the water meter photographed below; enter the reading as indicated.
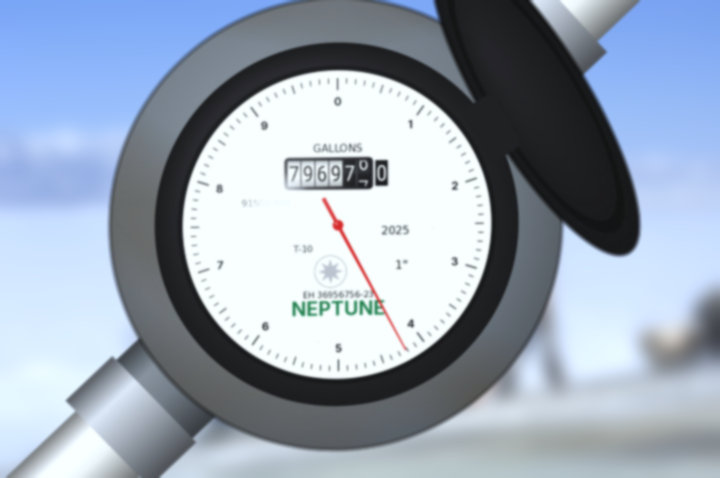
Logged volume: 7969764.2 gal
